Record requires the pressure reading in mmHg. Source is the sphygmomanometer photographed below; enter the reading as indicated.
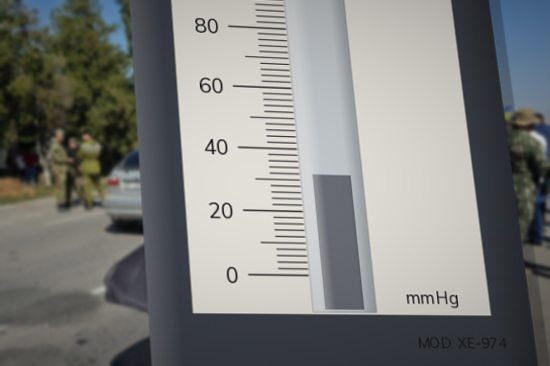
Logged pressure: 32 mmHg
